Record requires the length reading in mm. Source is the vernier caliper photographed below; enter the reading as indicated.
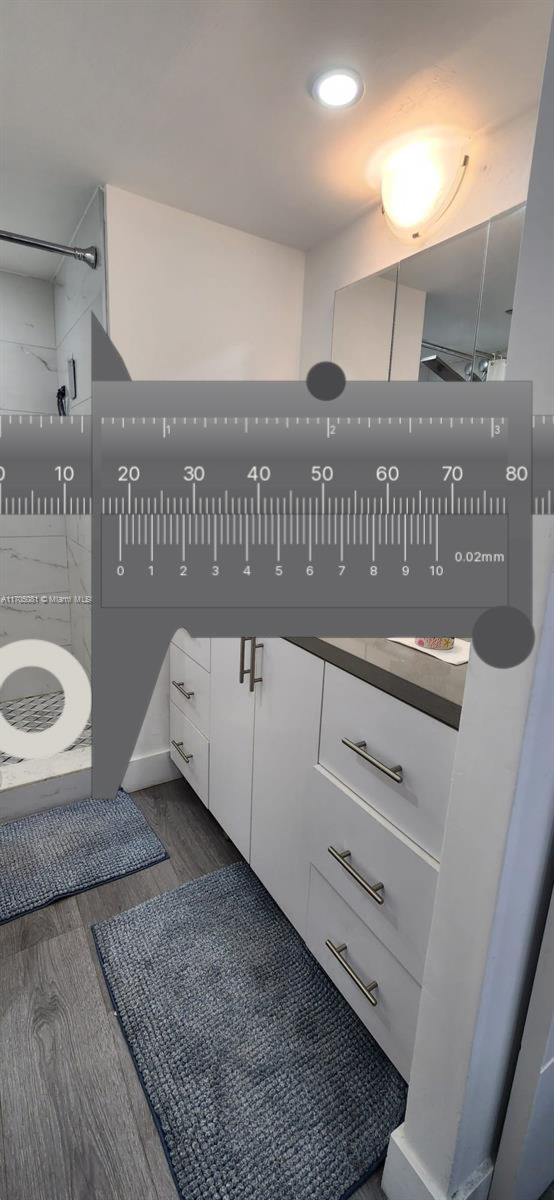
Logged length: 18.6 mm
